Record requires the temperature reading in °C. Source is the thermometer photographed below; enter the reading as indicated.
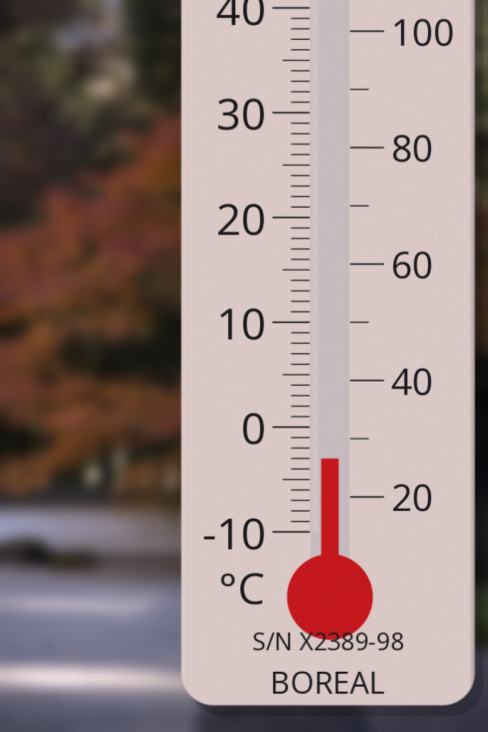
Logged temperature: -3 °C
